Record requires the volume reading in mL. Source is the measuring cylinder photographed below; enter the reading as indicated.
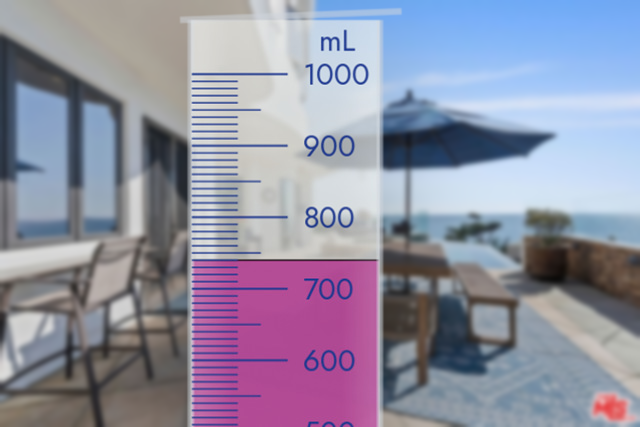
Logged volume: 740 mL
